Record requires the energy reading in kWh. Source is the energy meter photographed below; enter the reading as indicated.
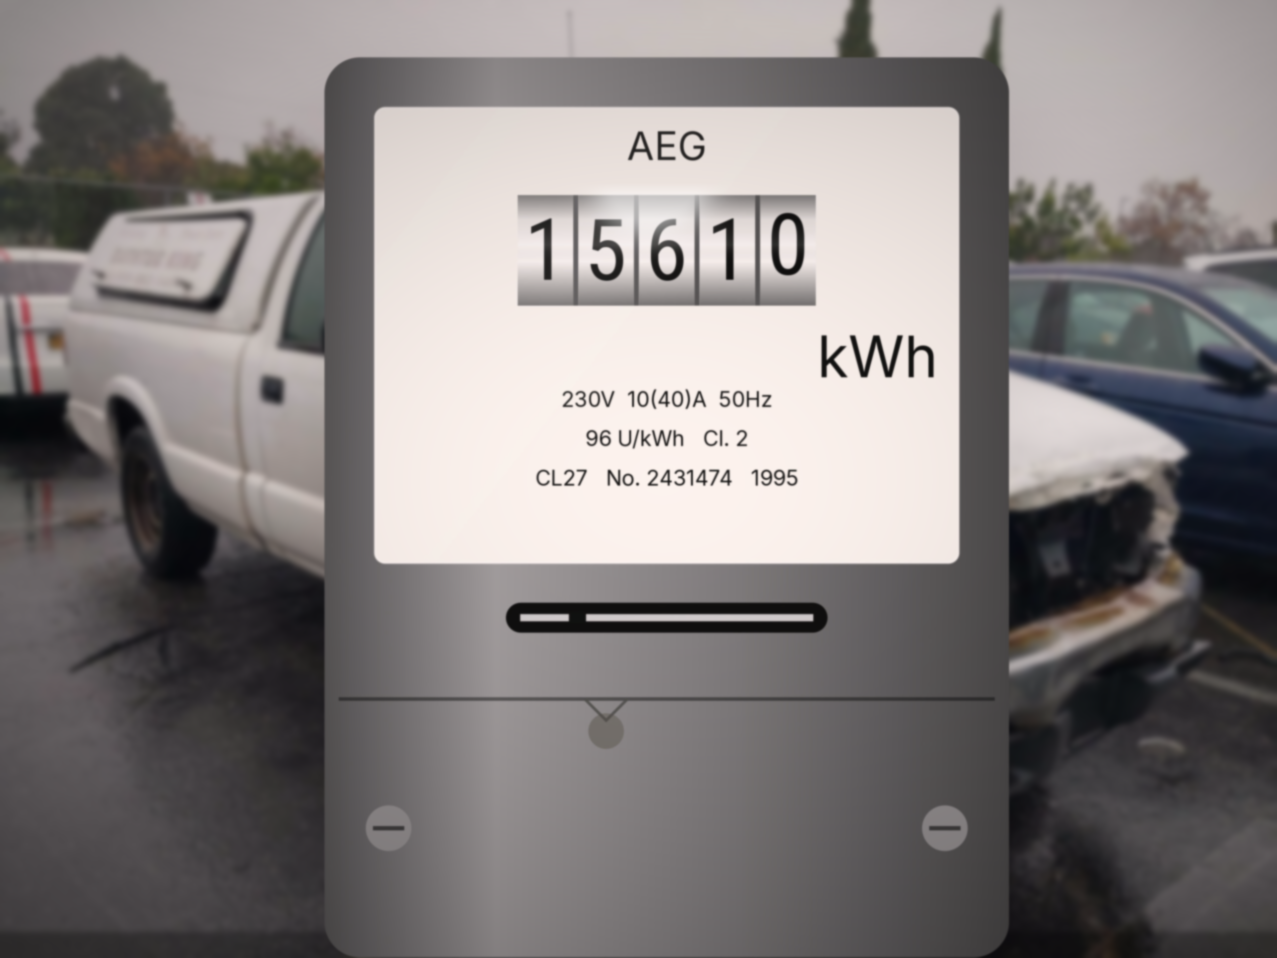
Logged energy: 15610 kWh
